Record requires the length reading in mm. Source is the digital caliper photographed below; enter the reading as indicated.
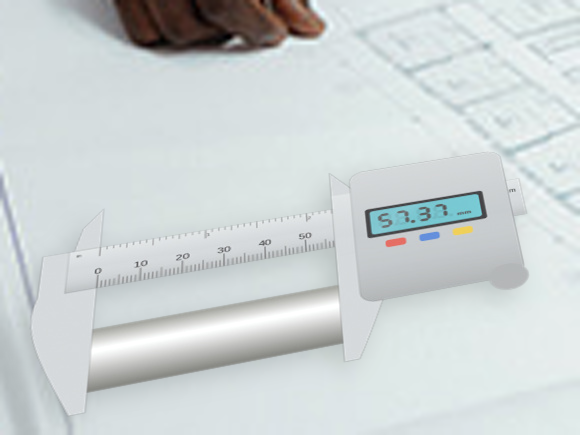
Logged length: 57.37 mm
